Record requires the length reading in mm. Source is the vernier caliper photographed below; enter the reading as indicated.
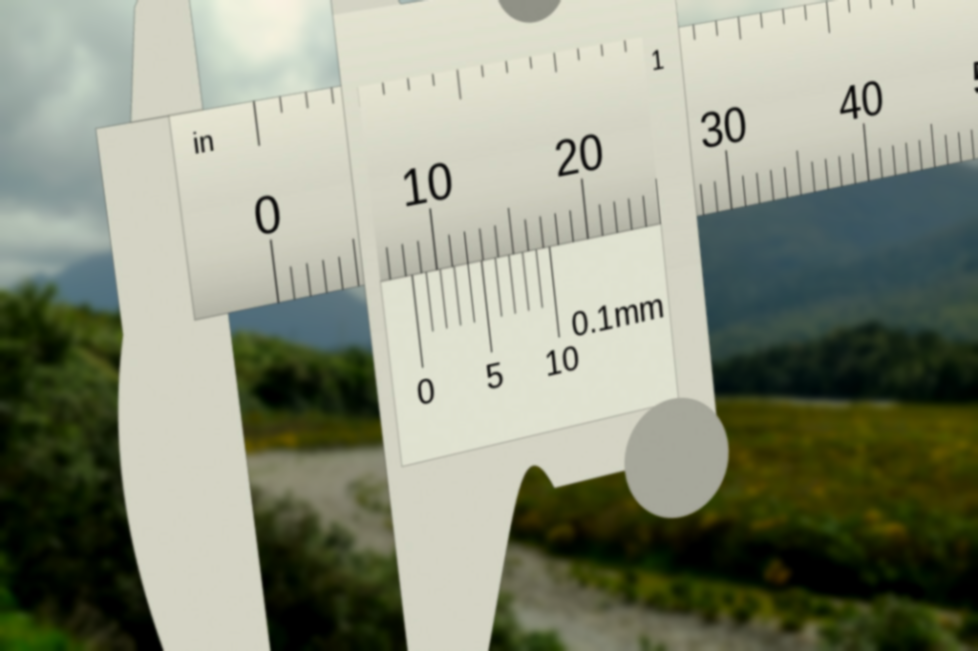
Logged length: 8.4 mm
